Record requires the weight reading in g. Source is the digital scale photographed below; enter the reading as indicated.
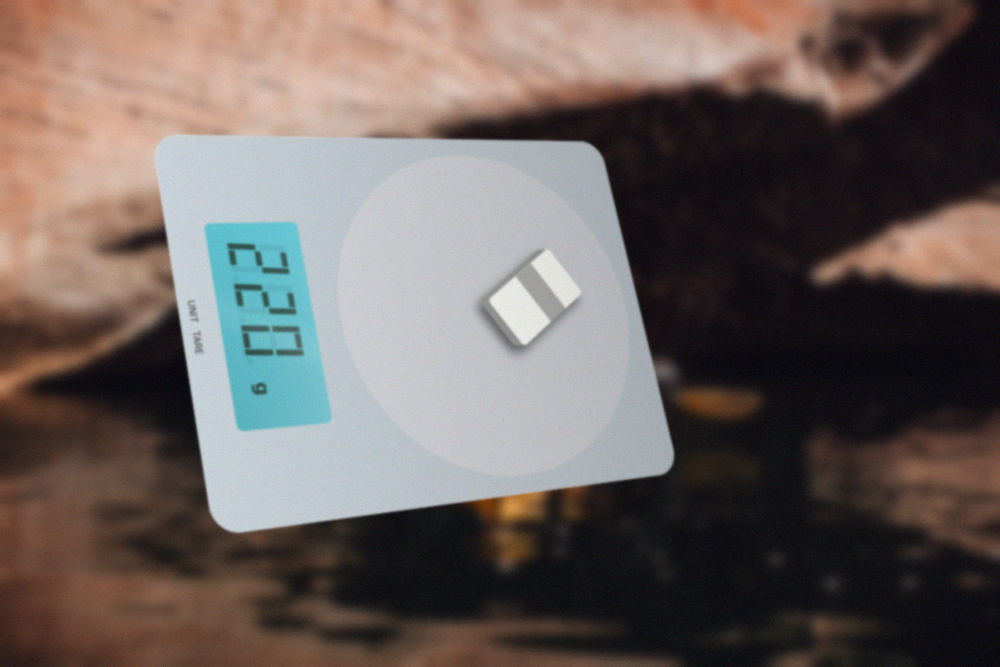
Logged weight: 220 g
